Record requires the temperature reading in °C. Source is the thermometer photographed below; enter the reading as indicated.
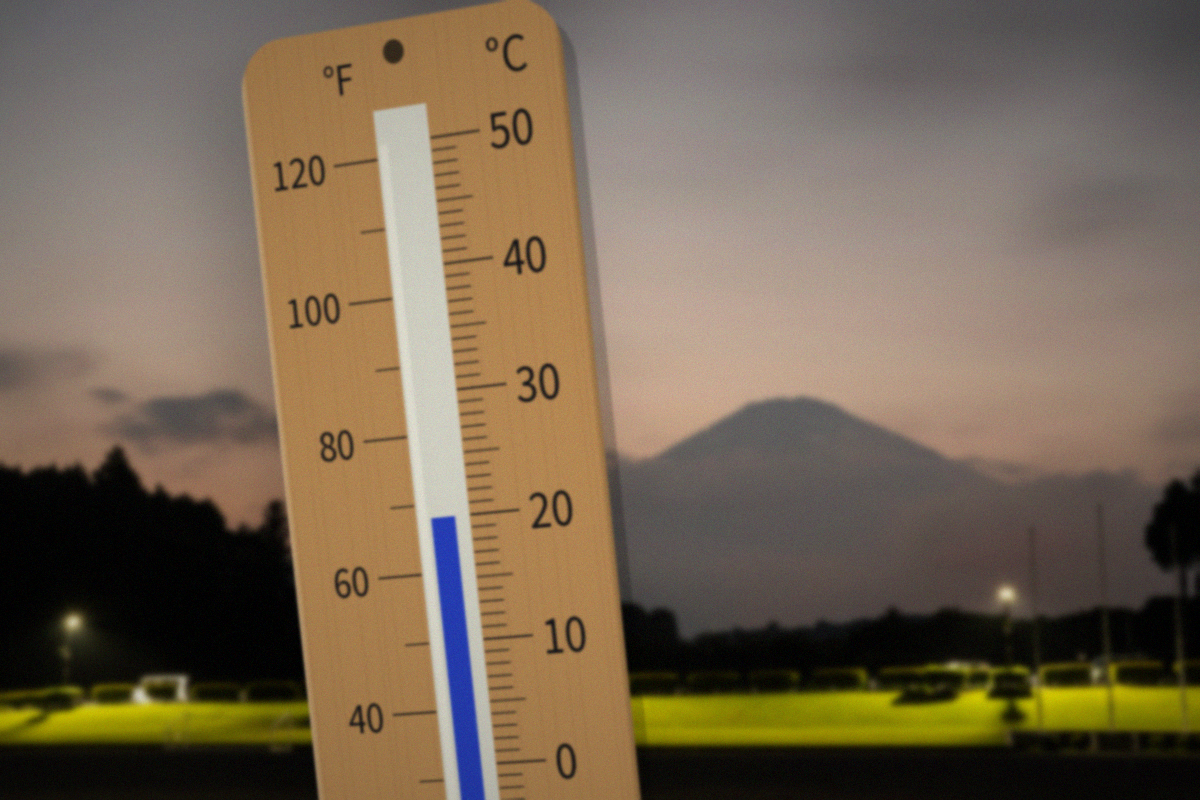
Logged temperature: 20 °C
